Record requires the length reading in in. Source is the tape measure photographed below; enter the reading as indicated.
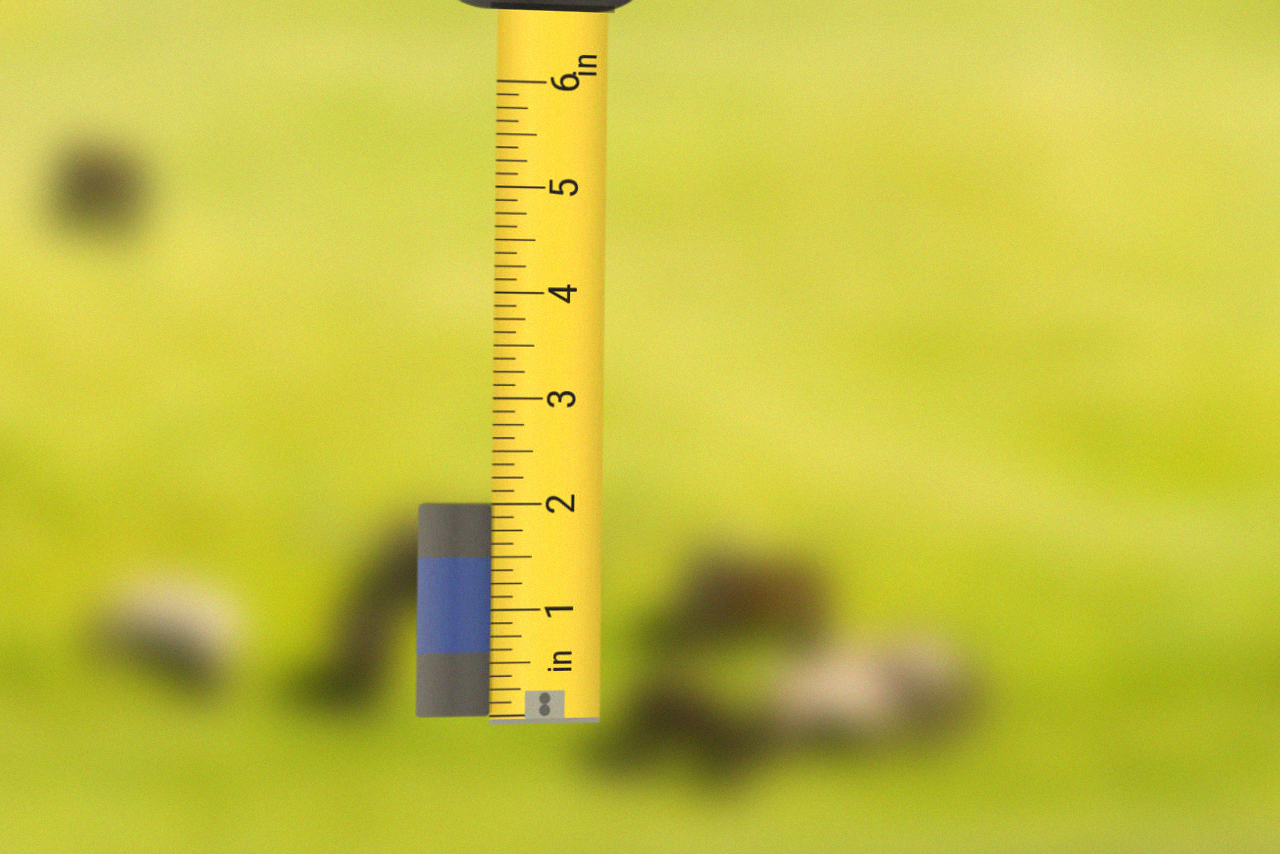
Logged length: 2 in
